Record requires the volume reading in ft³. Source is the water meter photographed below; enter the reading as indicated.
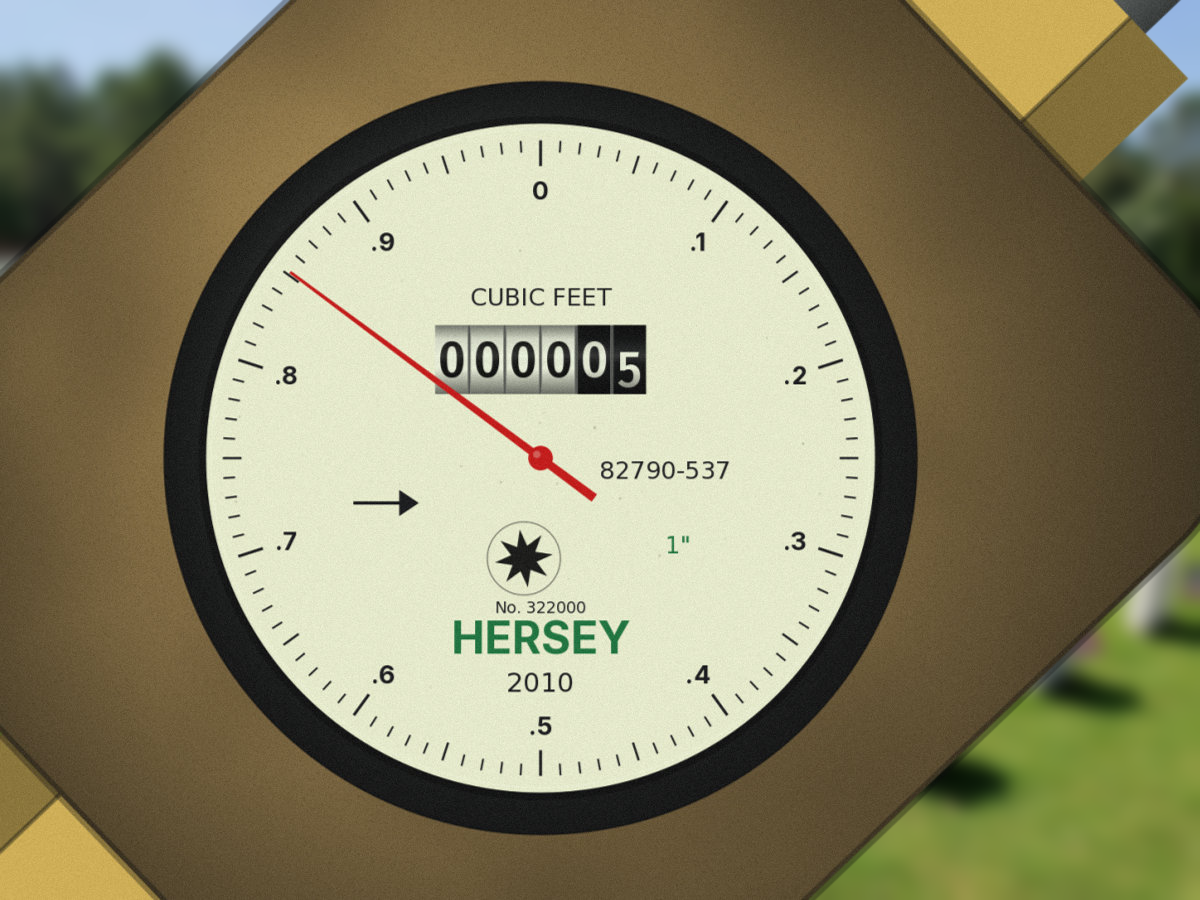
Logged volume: 4.85 ft³
